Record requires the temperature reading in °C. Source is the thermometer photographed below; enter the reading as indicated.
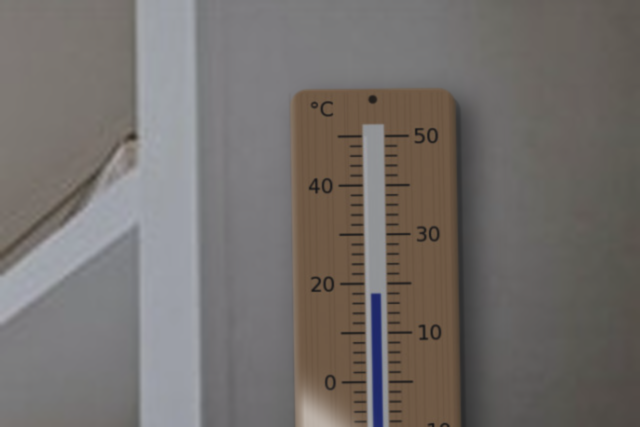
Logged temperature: 18 °C
